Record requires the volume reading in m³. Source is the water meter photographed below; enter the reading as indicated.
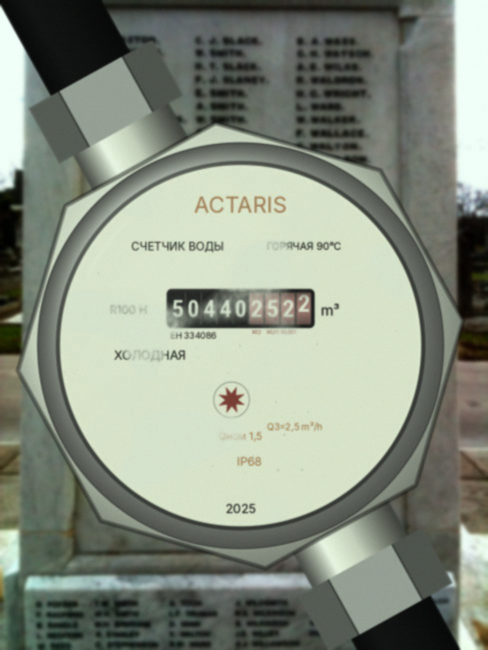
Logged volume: 50440.2522 m³
